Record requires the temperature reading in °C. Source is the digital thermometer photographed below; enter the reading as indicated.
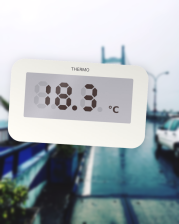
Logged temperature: 18.3 °C
